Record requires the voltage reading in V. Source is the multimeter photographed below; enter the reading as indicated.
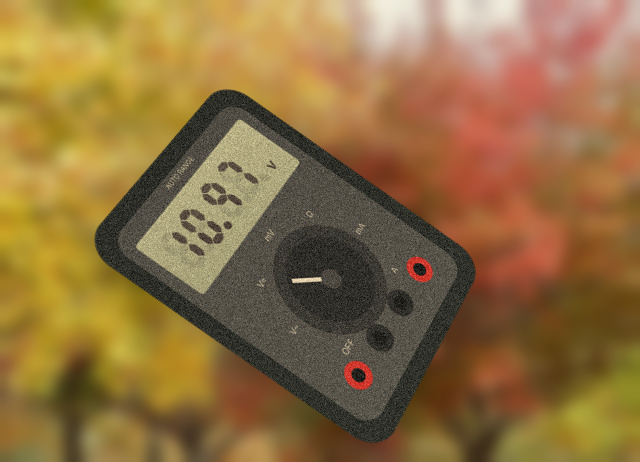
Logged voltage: 10.97 V
